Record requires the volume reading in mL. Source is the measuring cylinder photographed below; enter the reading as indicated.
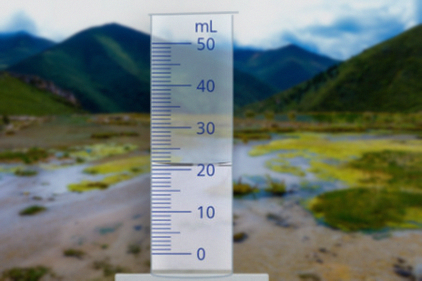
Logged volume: 21 mL
